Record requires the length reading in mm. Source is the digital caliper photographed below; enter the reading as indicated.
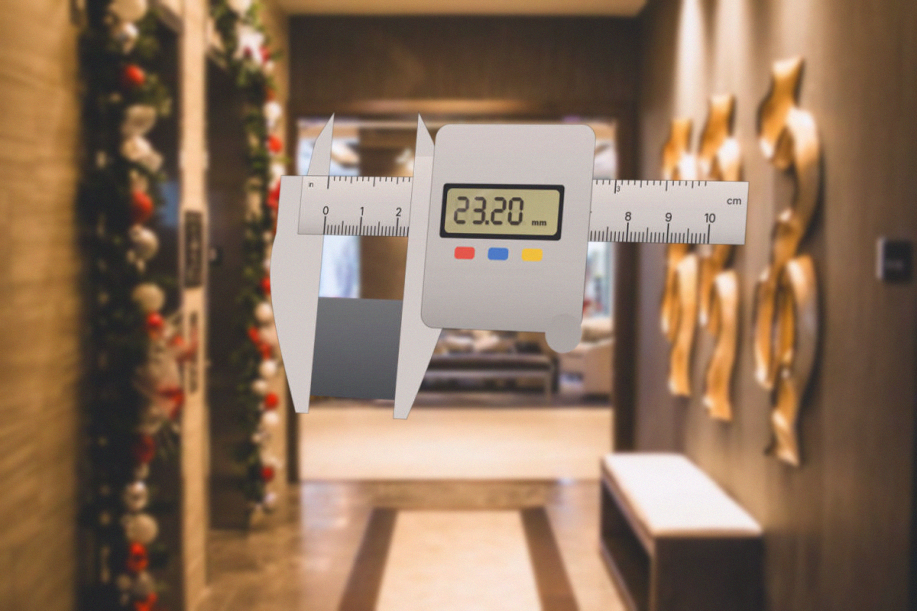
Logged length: 23.20 mm
